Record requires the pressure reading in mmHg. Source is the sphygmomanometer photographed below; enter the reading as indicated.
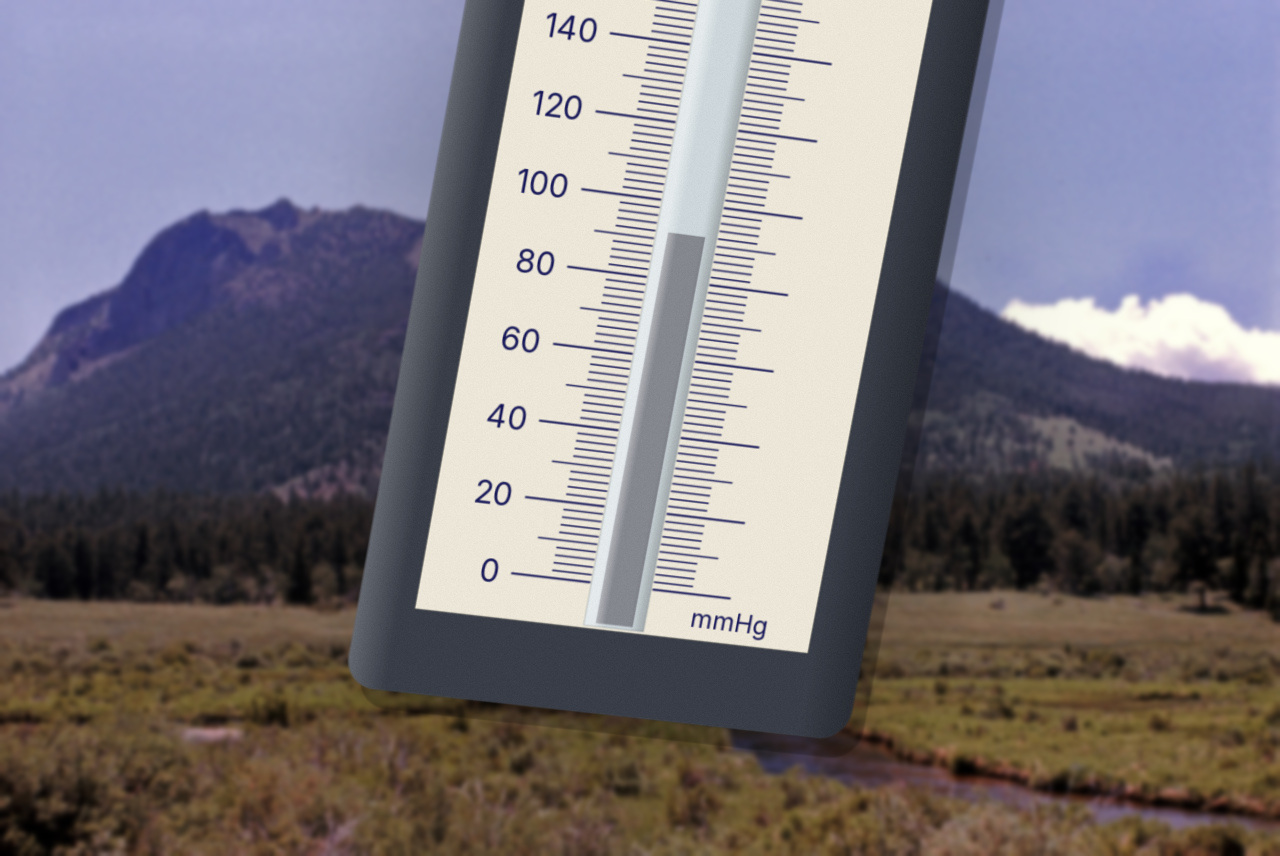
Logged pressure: 92 mmHg
